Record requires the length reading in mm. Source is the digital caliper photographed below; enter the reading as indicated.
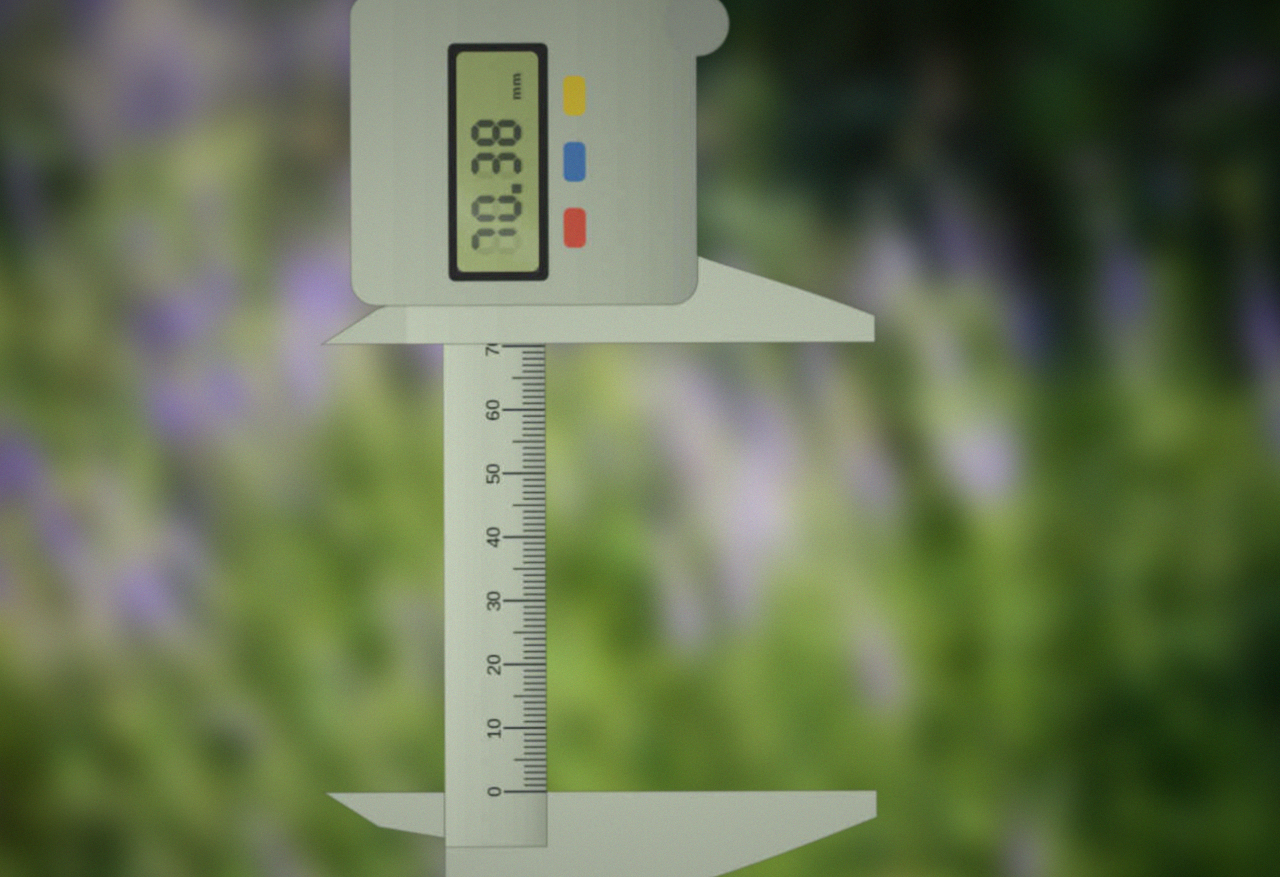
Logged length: 70.38 mm
